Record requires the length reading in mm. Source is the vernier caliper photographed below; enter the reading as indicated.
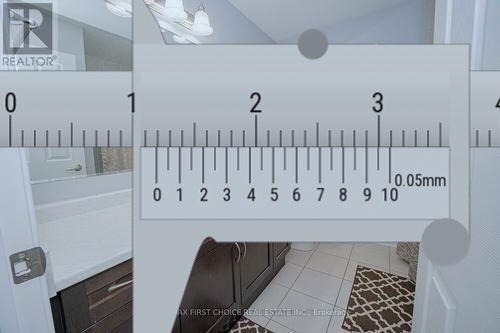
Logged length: 11.9 mm
